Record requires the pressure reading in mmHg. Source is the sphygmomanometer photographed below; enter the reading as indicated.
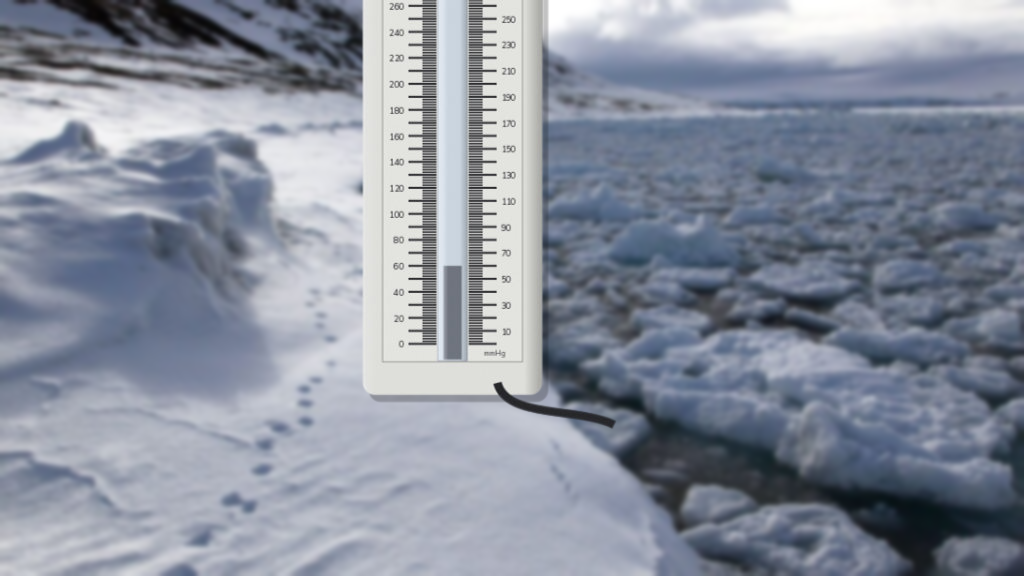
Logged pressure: 60 mmHg
